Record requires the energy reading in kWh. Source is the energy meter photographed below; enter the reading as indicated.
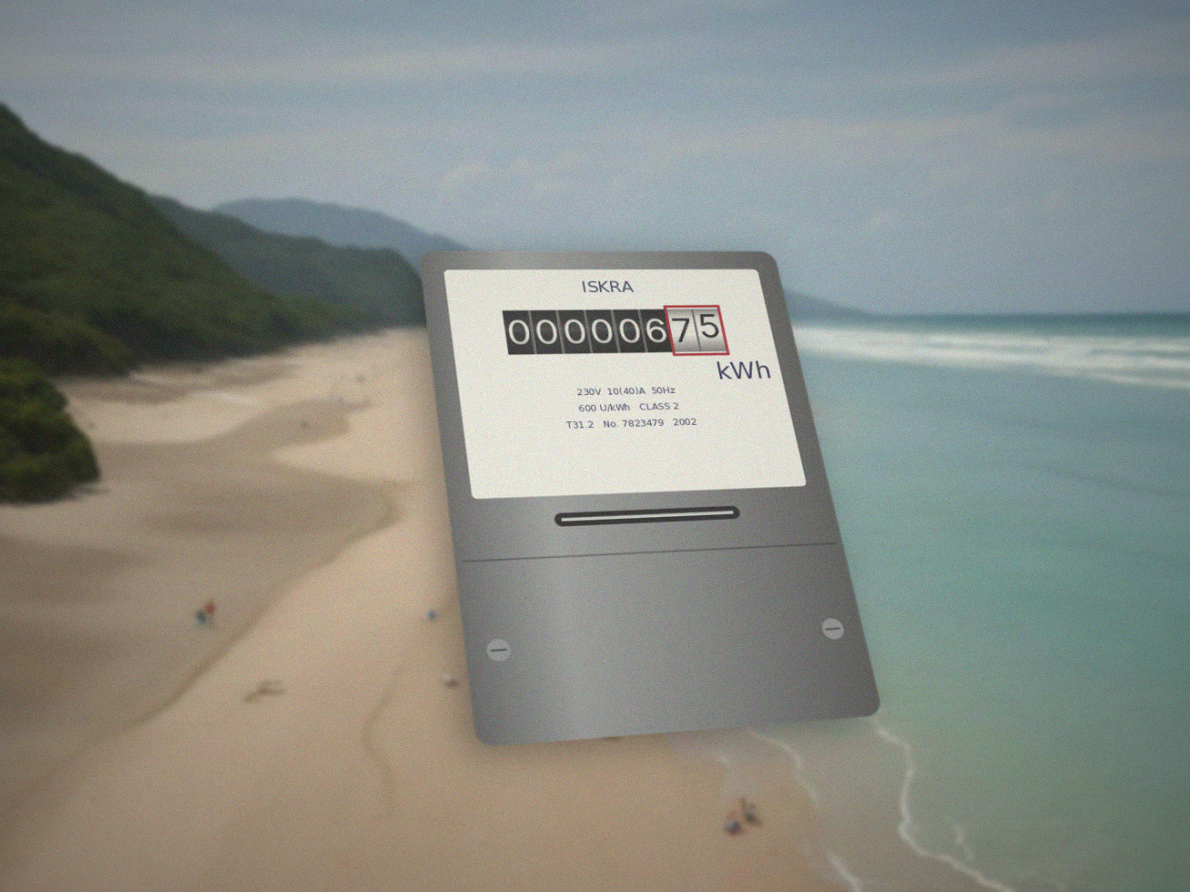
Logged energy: 6.75 kWh
